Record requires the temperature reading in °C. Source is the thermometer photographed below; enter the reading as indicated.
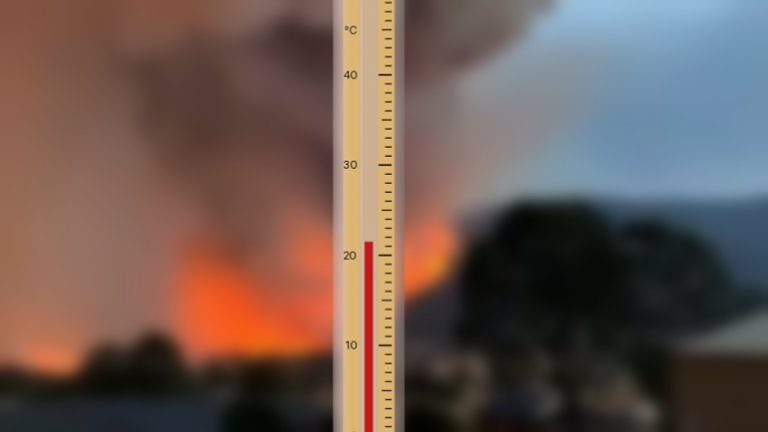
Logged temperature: 21.5 °C
